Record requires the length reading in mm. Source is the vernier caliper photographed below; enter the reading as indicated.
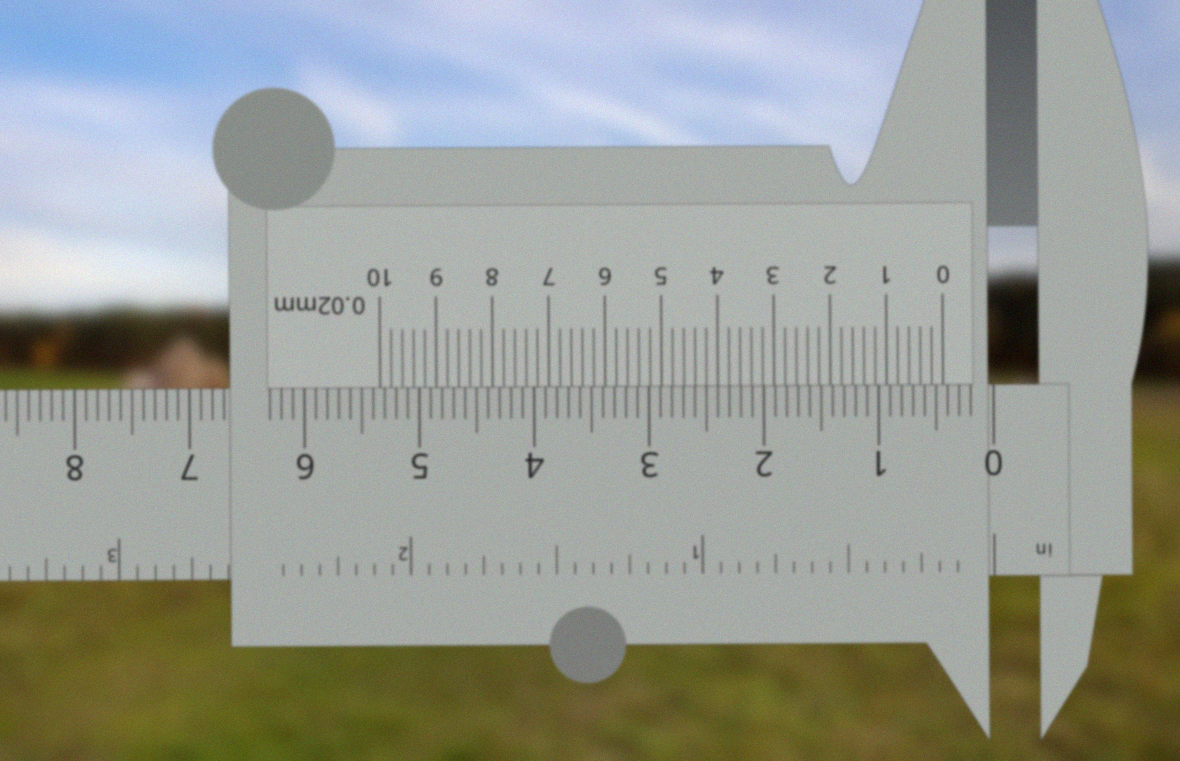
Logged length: 4.4 mm
